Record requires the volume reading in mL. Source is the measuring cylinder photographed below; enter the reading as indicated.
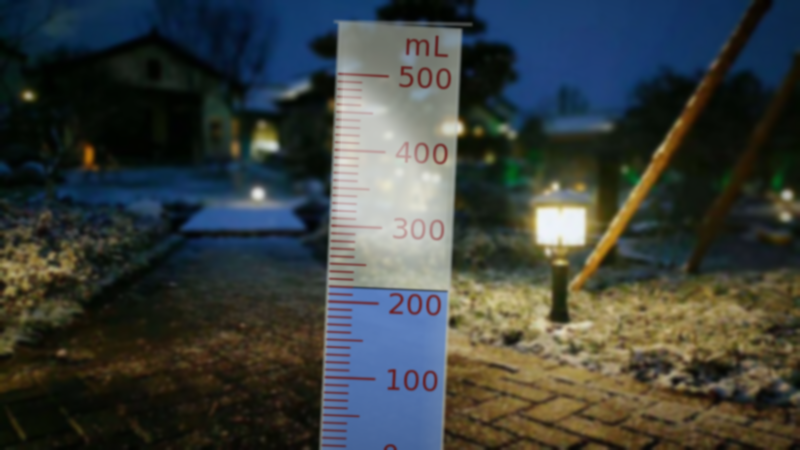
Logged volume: 220 mL
